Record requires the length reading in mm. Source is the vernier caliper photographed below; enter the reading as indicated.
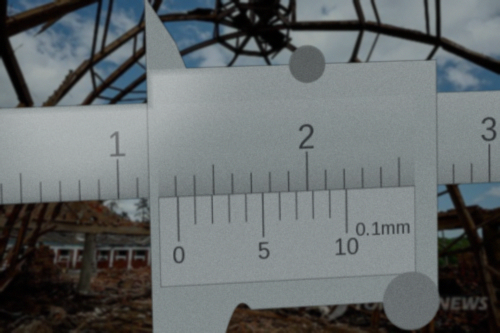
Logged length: 13.1 mm
